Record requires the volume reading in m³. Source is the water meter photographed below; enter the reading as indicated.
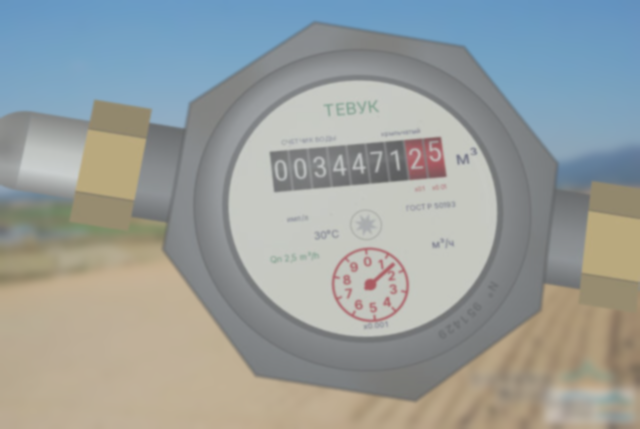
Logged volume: 34471.251 m³
